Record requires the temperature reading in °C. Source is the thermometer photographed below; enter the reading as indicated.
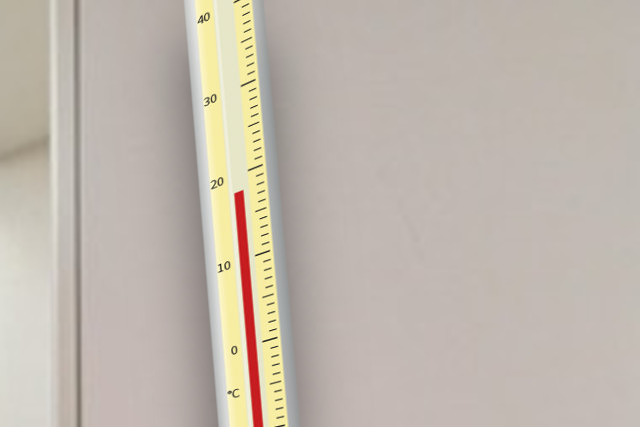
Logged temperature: 18 °C
